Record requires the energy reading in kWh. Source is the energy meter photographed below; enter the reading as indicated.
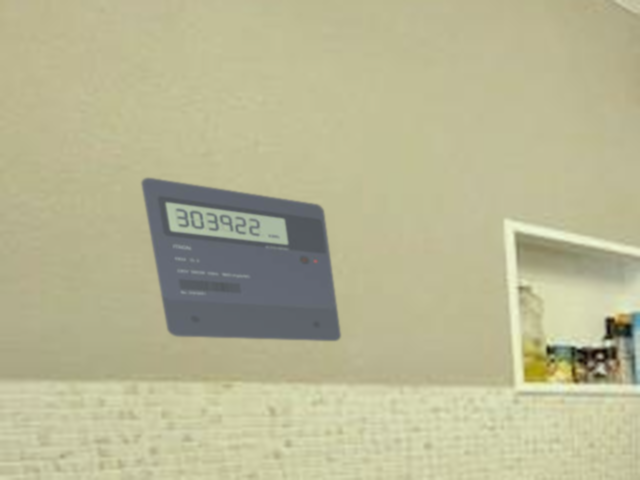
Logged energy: 303922 kWh
